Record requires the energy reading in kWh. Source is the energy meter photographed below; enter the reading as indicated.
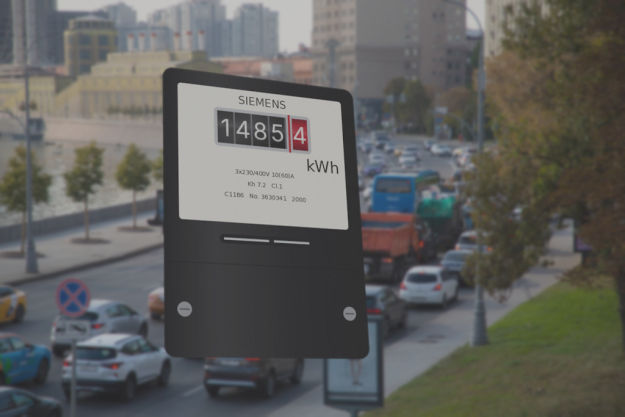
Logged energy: 1485.4 kWh
